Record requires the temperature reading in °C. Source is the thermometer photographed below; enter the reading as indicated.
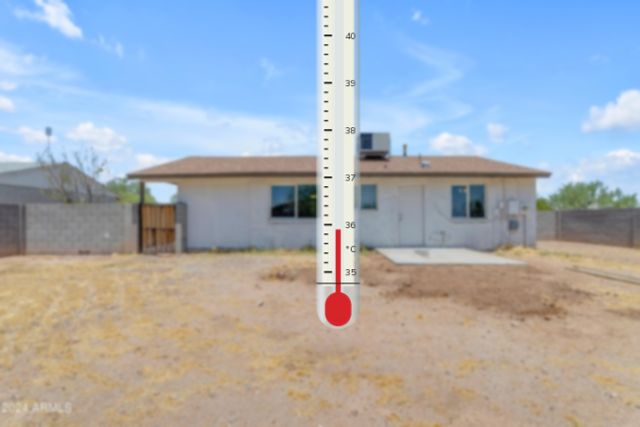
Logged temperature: 35.9 °C
